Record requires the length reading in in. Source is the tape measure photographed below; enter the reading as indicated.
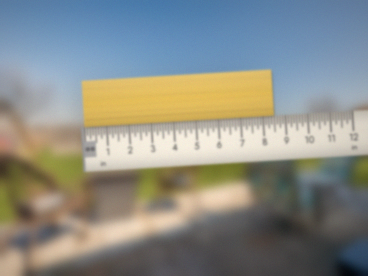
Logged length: 8.5 in
